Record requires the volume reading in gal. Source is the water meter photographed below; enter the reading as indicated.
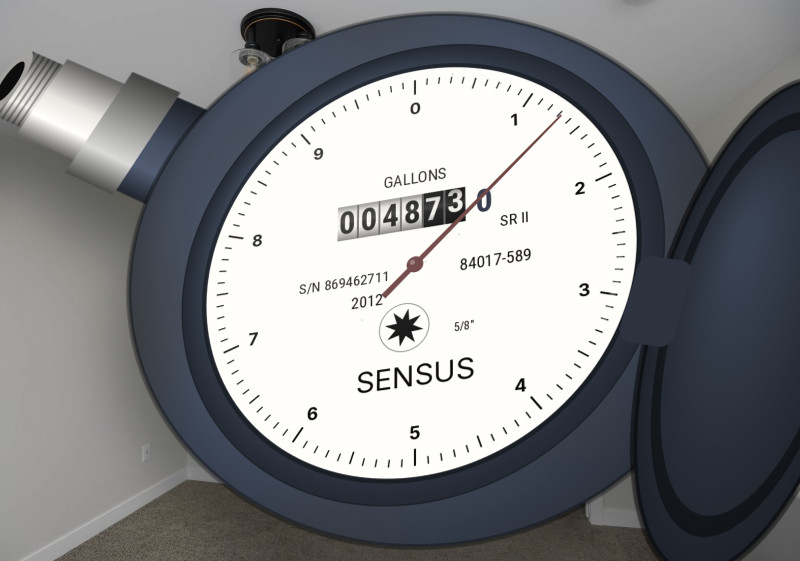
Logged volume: 48731.3 gal
